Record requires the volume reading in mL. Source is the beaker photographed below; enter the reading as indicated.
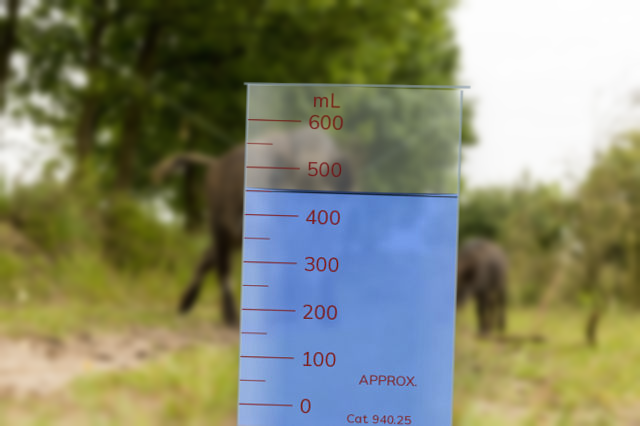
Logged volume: 450 mL
